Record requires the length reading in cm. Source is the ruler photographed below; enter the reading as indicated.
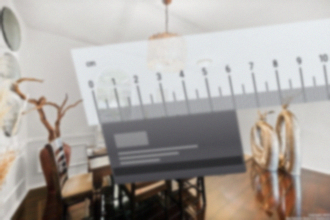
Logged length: 6 cm
